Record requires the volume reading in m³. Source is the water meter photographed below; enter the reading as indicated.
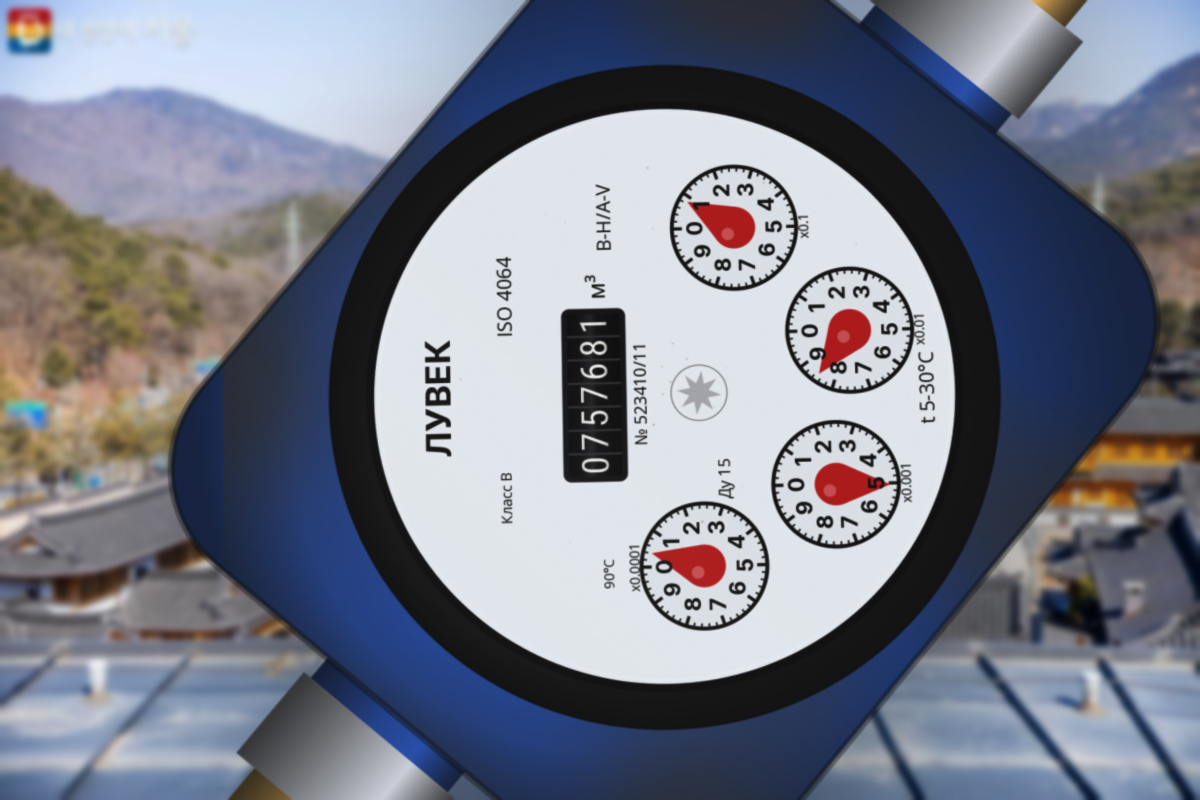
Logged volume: 757681.0850 m³
